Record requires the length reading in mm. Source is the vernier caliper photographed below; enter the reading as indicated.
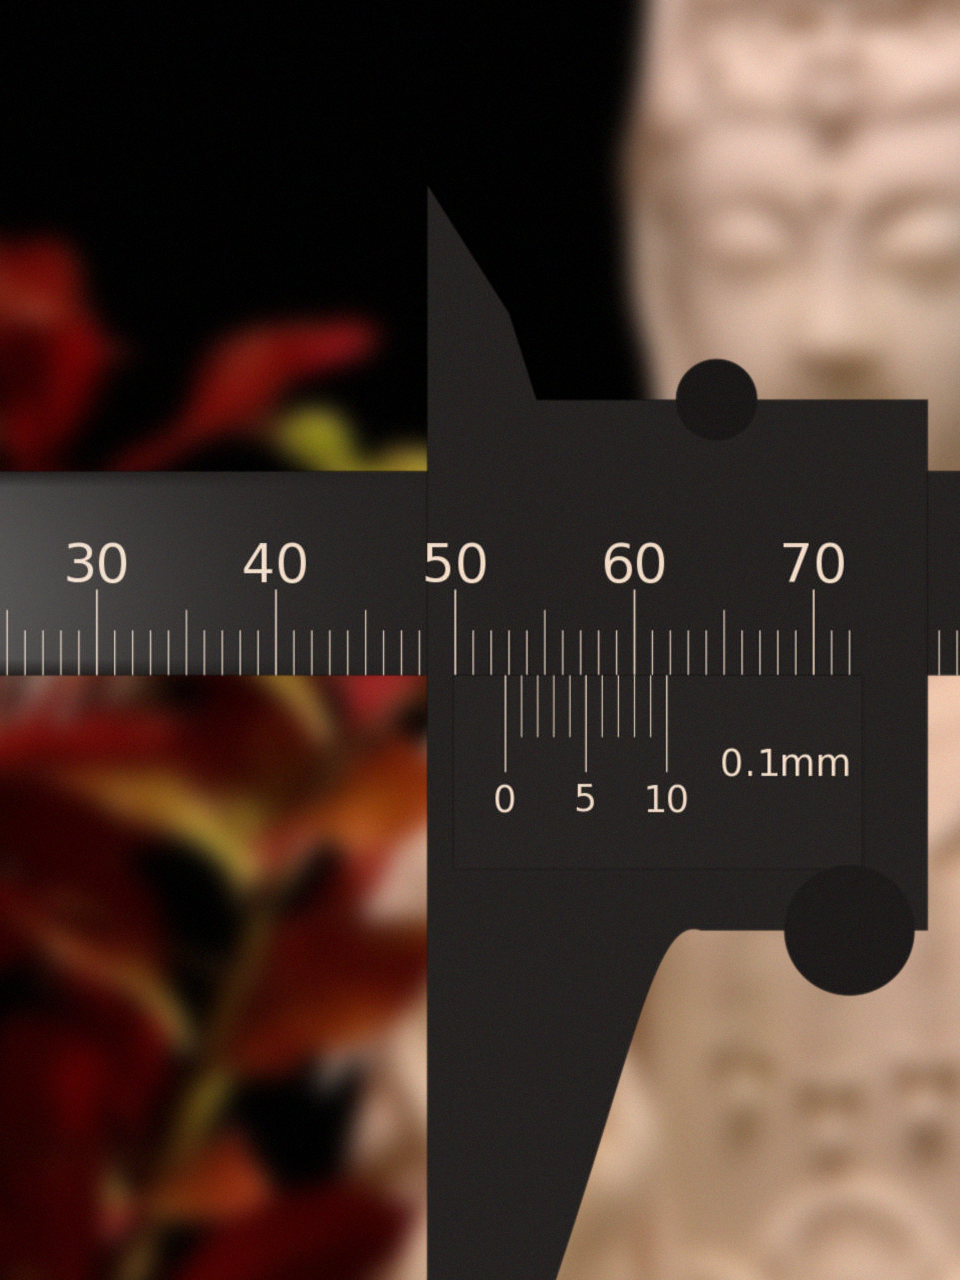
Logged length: 52.8 mm
